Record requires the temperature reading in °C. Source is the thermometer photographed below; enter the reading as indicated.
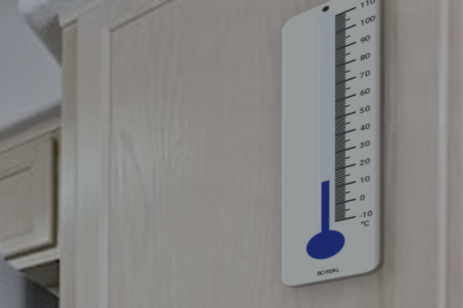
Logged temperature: 15 °C
